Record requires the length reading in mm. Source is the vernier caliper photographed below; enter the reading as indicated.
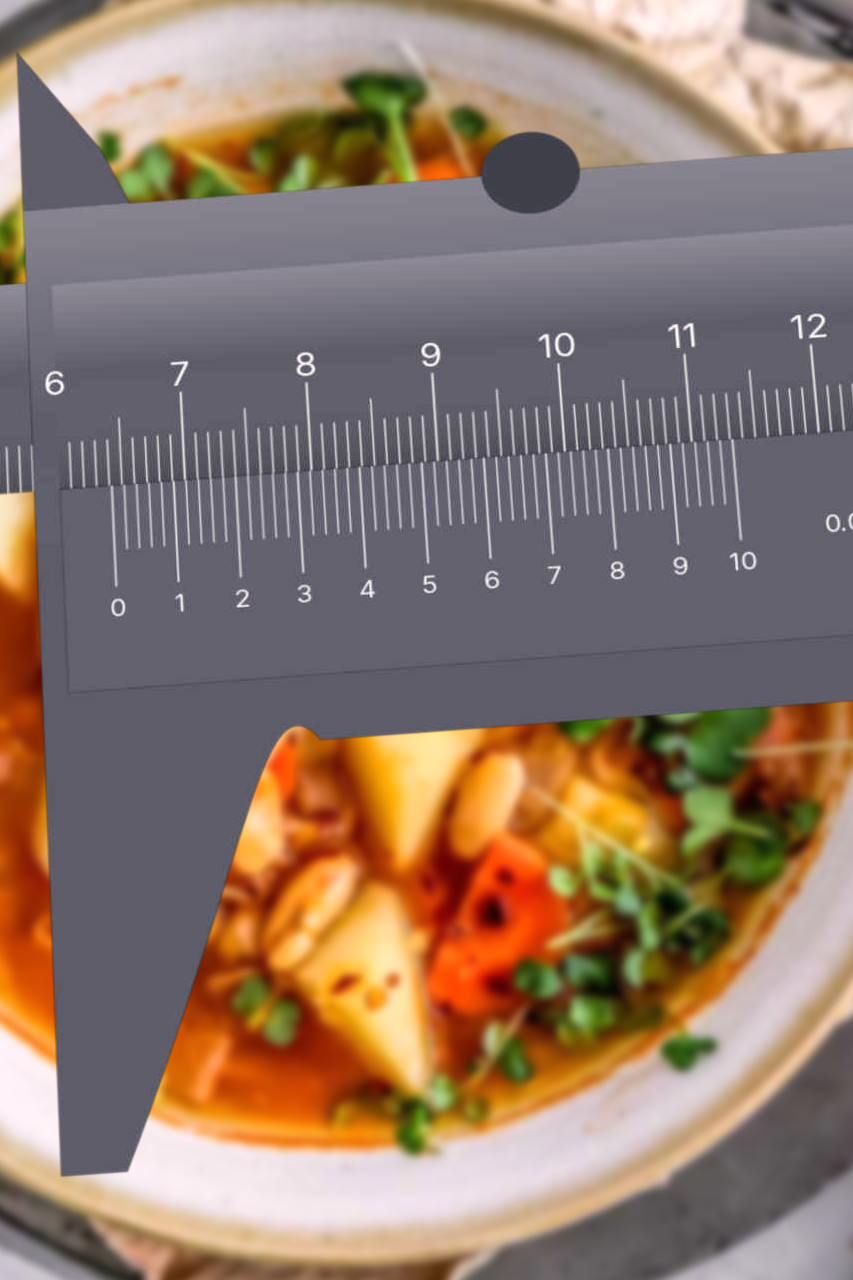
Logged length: 64.2 mm
